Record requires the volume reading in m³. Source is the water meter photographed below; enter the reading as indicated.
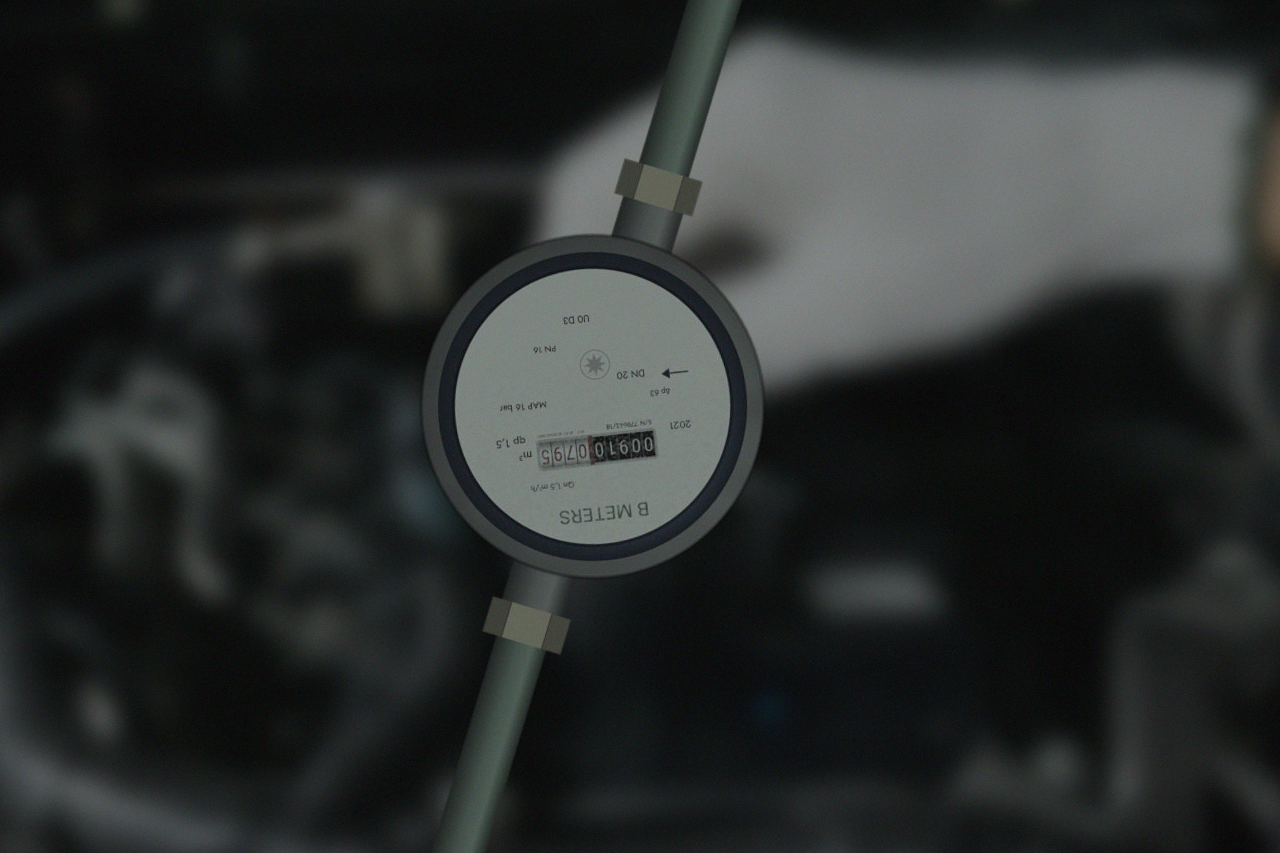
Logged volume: 910.0795 m³
